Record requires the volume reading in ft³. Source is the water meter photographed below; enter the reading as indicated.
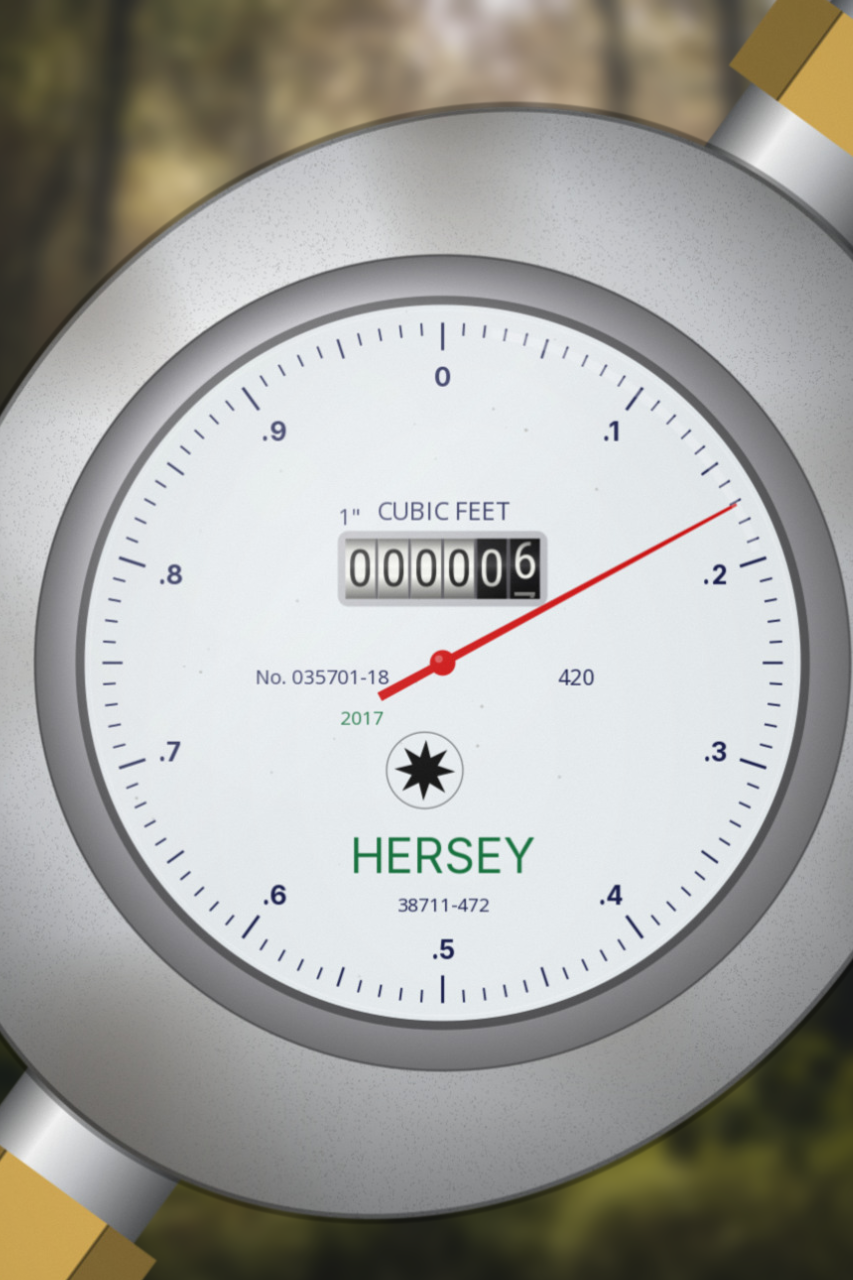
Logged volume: 6.17 ft³
